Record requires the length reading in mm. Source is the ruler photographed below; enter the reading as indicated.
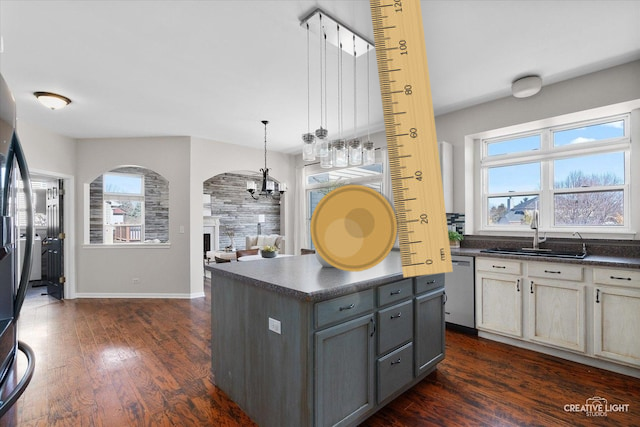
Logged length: 40 mm
